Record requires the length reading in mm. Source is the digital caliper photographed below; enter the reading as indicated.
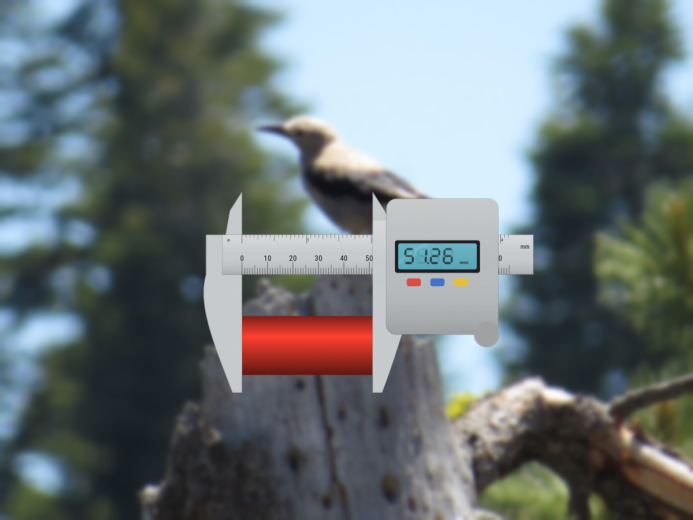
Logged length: 51.26 mm
